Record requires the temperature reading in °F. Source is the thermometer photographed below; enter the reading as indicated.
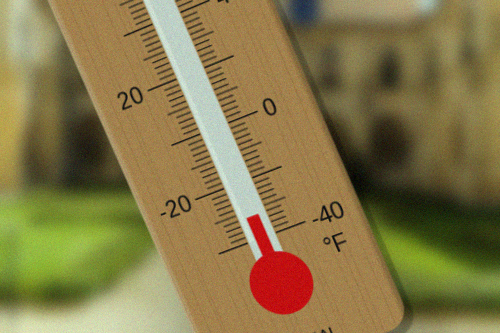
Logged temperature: -32 °F
